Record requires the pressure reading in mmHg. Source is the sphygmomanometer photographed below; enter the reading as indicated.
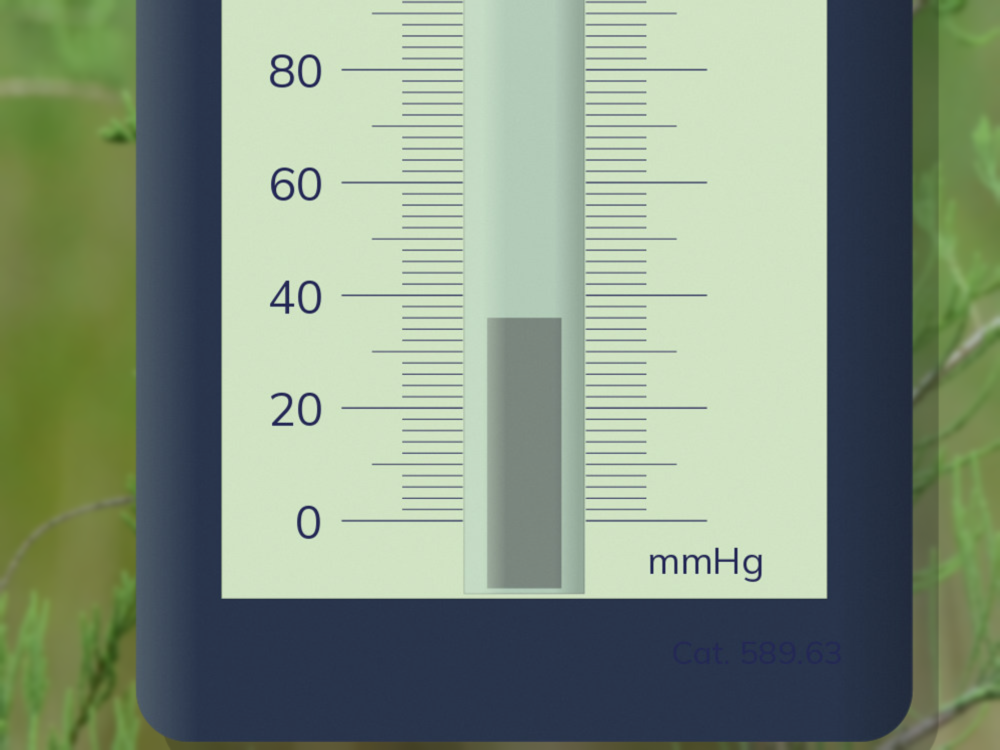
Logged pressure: 36 mmHg
